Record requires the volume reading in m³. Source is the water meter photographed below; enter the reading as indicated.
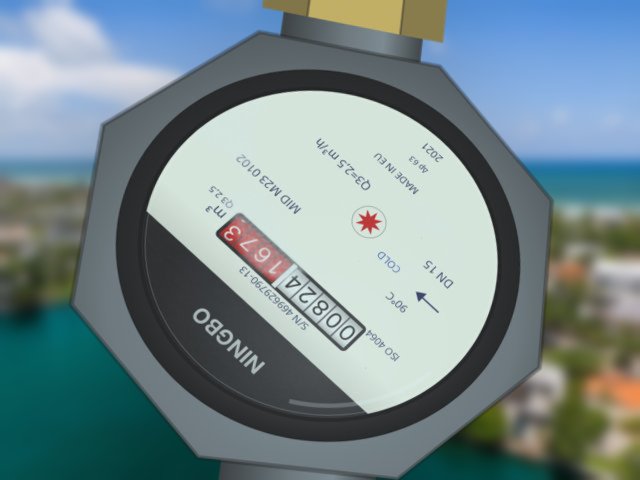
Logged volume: 824.1673 m³
